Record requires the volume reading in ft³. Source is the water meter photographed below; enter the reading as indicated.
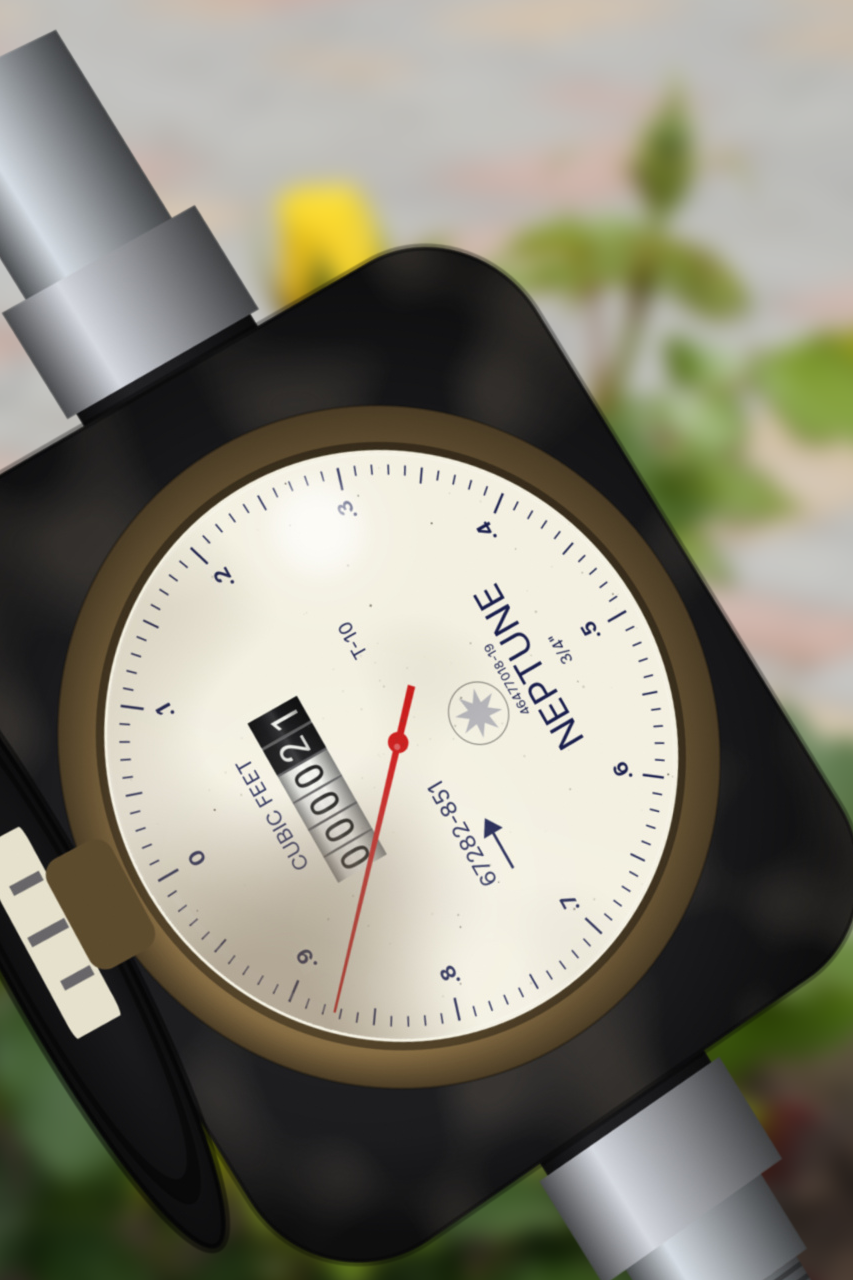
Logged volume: 20.87 ft³
